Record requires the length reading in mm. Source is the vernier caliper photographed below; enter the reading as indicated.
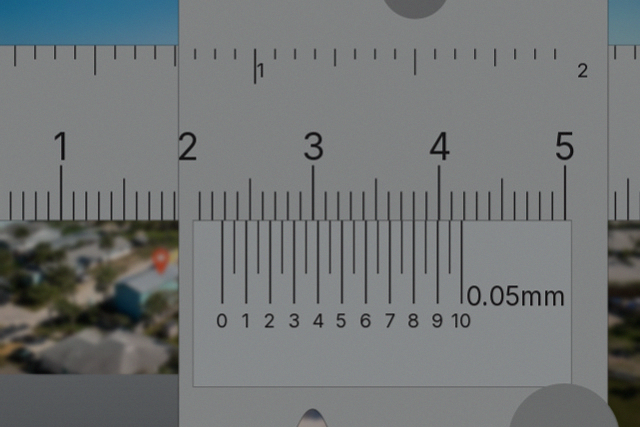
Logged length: 22.8 mm
